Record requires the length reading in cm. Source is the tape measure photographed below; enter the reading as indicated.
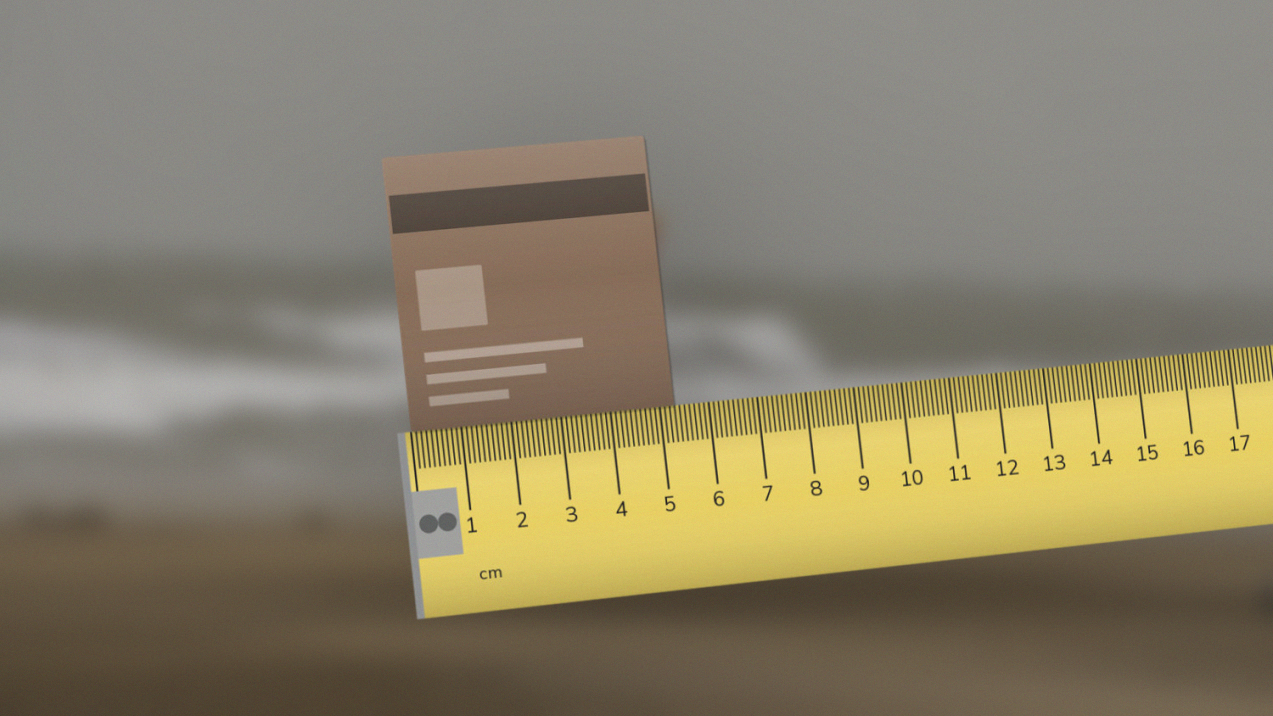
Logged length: 5.3 cm
